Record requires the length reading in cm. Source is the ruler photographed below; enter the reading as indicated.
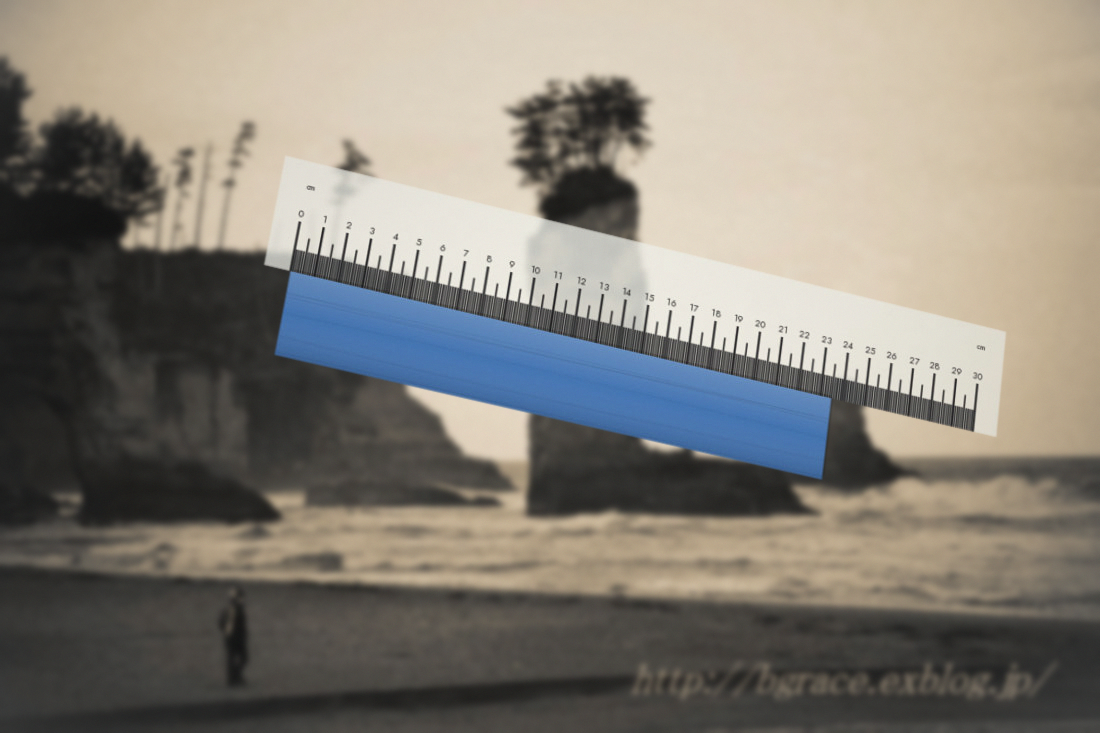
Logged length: 23.5 cm
